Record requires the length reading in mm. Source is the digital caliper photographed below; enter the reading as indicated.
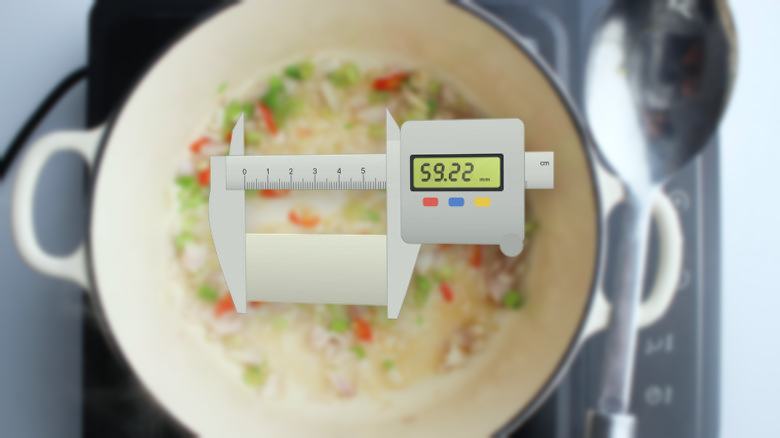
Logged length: 59.22 mm
